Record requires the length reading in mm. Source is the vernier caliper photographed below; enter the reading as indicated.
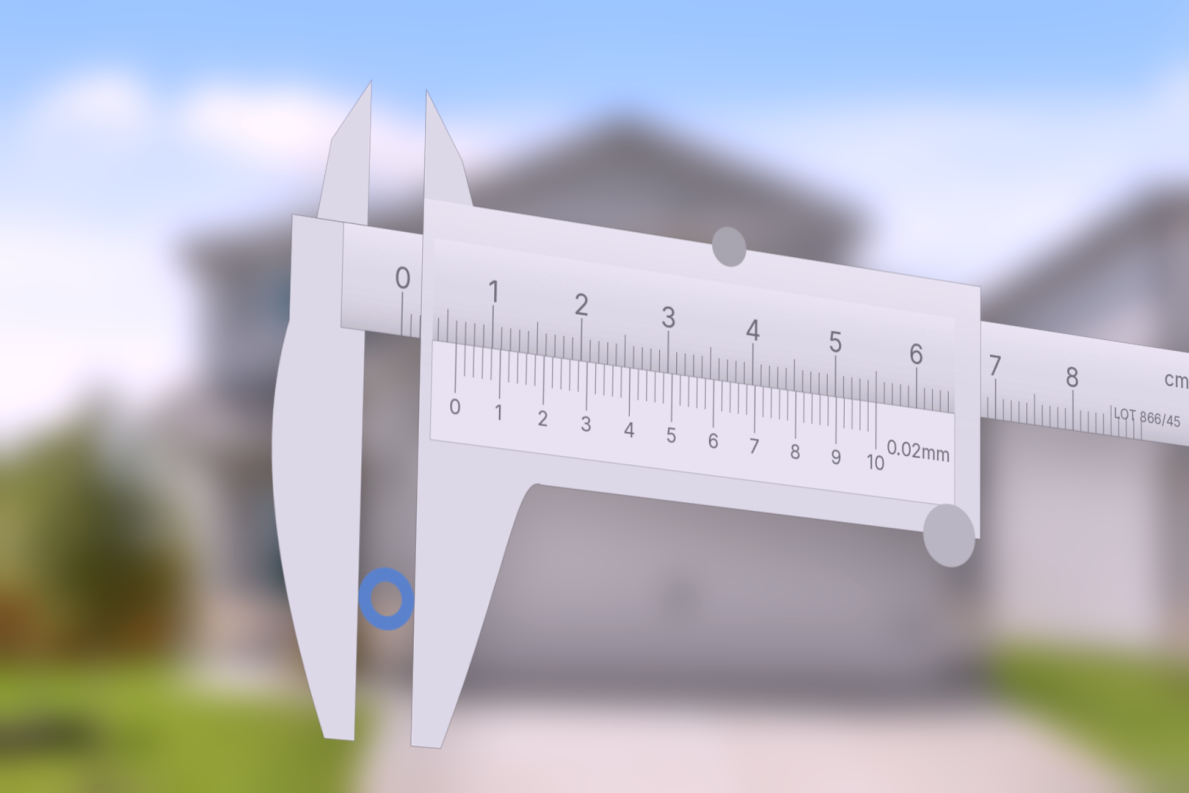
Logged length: 6.0 mm
